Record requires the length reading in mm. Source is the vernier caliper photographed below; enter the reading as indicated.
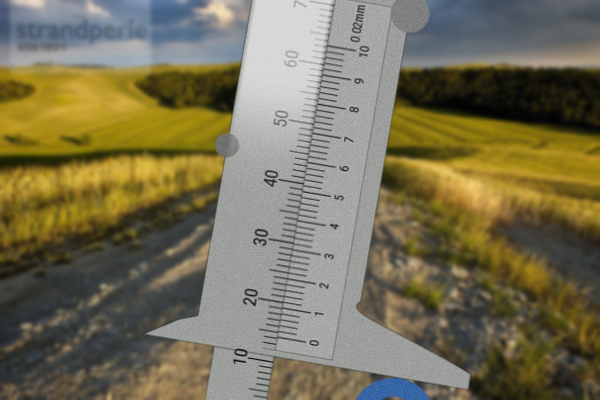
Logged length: 14.2 mm
